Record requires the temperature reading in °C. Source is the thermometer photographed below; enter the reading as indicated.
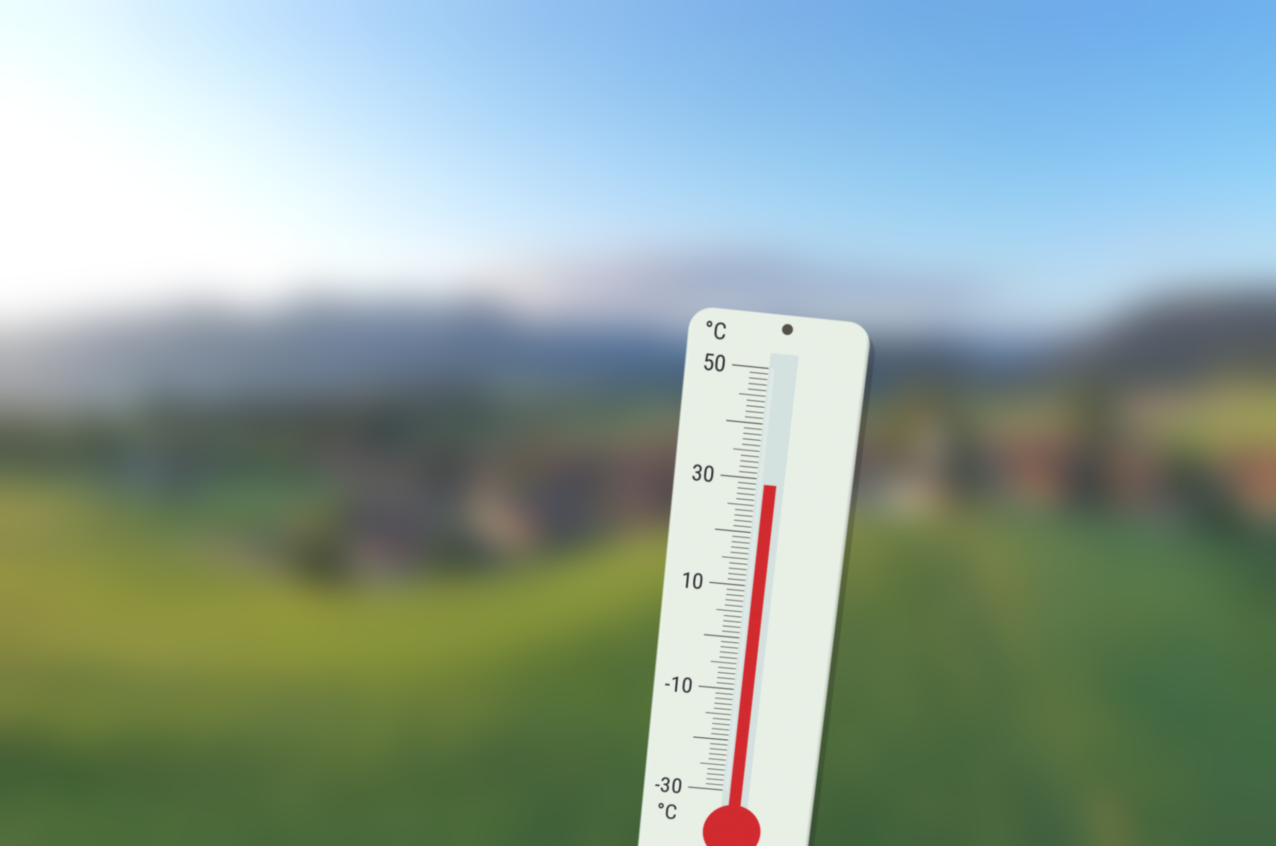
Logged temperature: 29 °C
